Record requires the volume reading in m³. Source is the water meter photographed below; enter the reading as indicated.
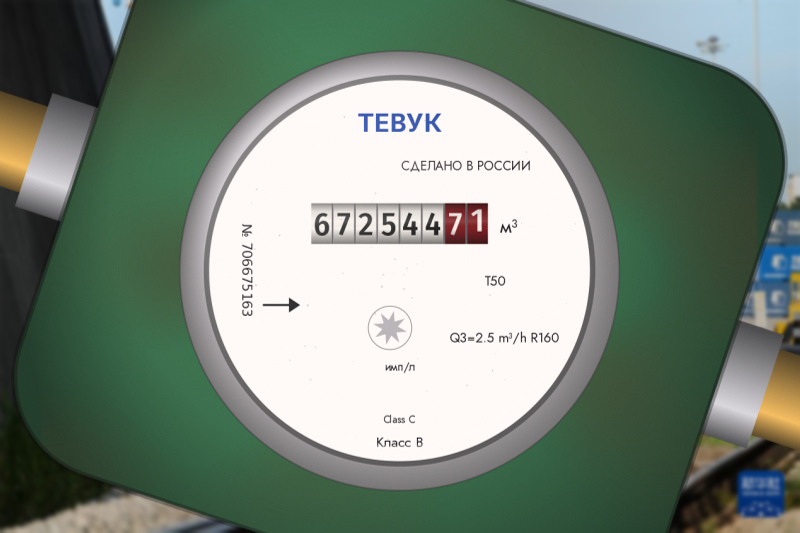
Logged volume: 672544.71 m³
